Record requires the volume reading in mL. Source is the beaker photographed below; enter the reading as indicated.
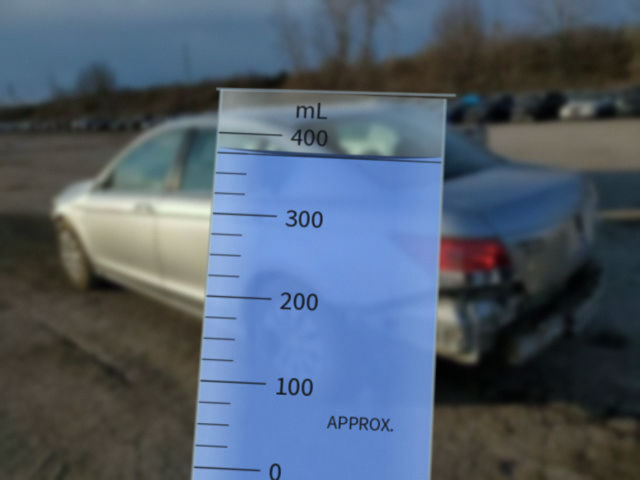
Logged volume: 375 mL
